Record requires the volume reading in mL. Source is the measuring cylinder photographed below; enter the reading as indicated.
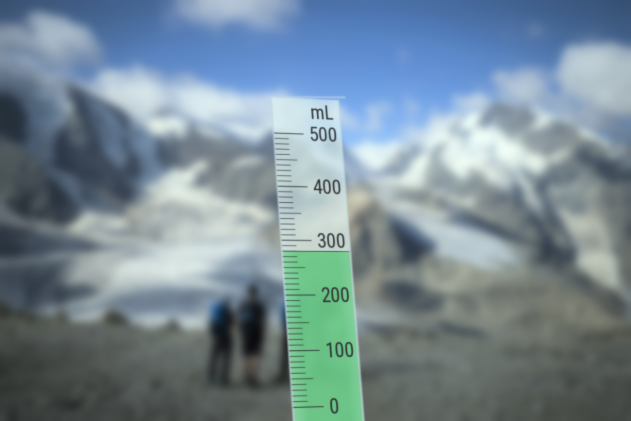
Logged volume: 280 mL
